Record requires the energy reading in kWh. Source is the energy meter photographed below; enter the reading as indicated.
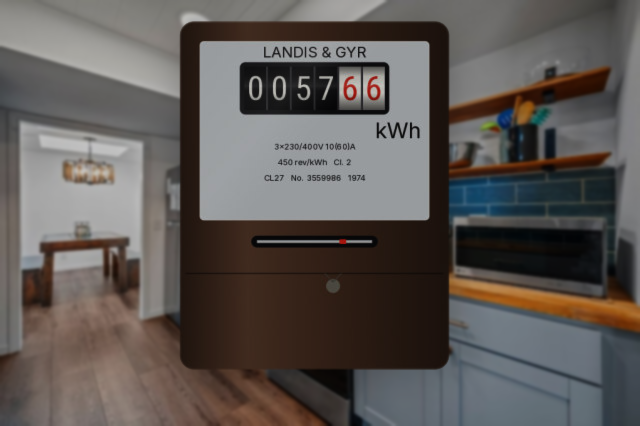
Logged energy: 57.66 kWh
